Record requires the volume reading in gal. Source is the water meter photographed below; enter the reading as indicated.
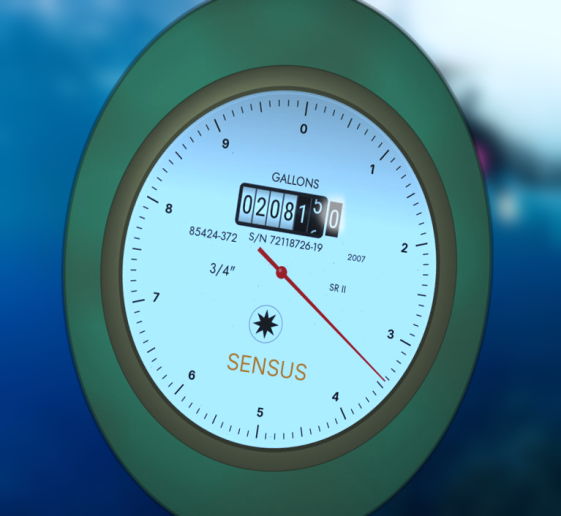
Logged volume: 208153.4 gal
